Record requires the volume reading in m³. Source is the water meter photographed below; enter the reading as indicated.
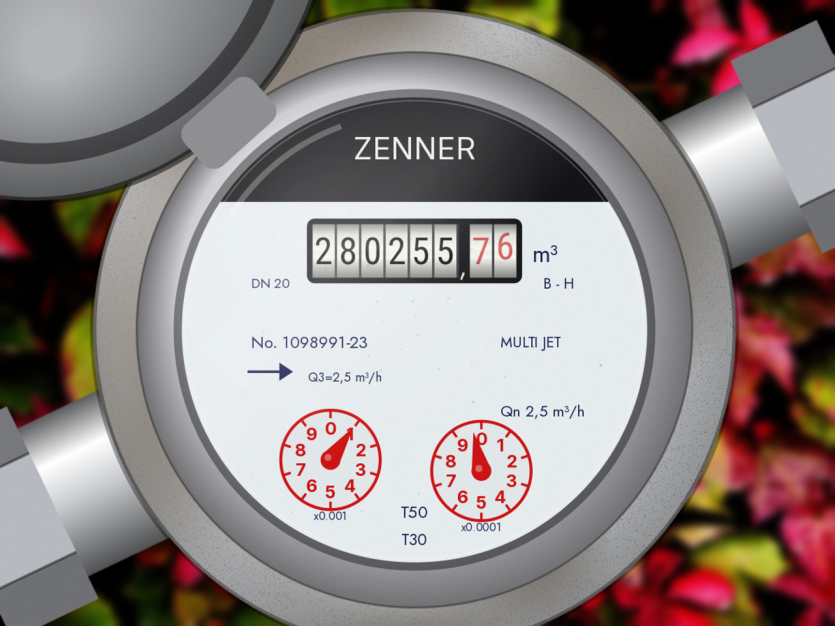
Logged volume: 280255.7609 m³
